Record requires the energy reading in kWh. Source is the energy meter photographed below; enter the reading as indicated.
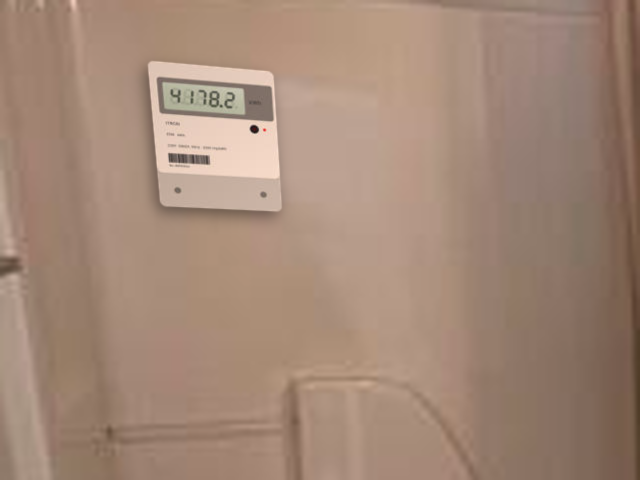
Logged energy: 4178.2 kWh
